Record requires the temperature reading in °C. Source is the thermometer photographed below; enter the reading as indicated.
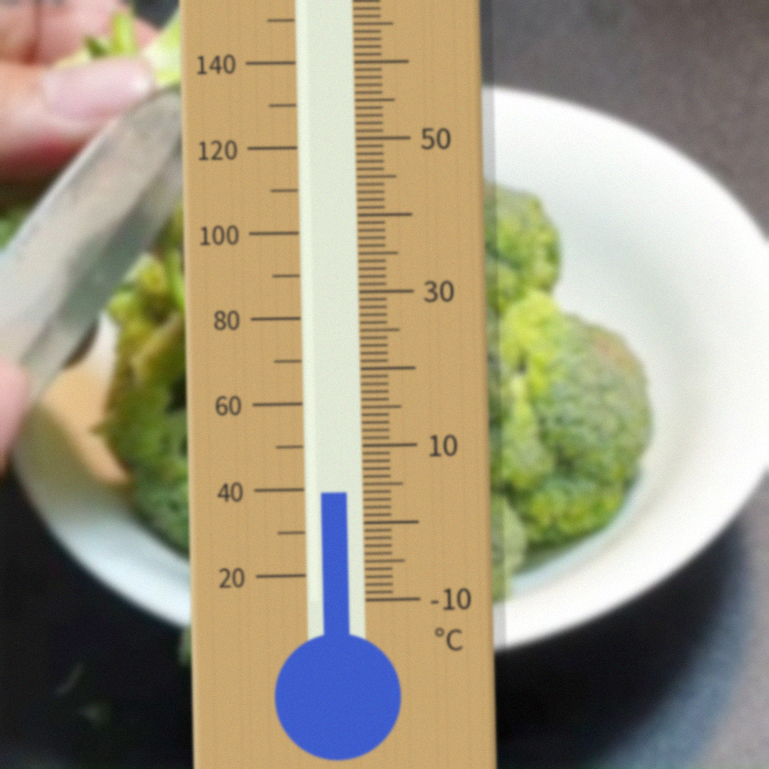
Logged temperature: 4 °C
